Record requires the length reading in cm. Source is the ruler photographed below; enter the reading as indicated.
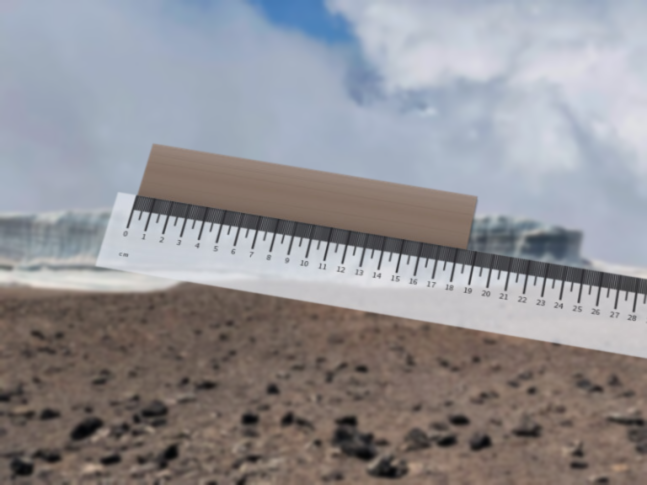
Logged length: 18.5 cm
